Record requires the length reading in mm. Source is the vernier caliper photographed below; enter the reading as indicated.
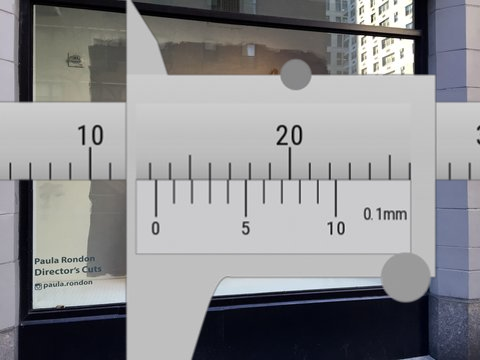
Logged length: 13.3 mm
